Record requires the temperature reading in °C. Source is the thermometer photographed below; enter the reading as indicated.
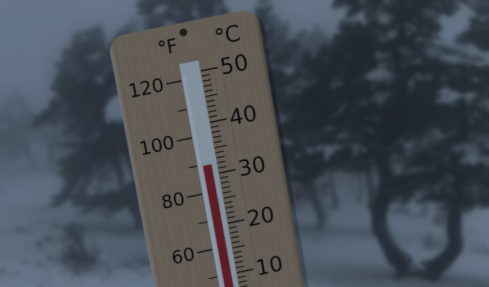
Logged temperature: 32 °C
